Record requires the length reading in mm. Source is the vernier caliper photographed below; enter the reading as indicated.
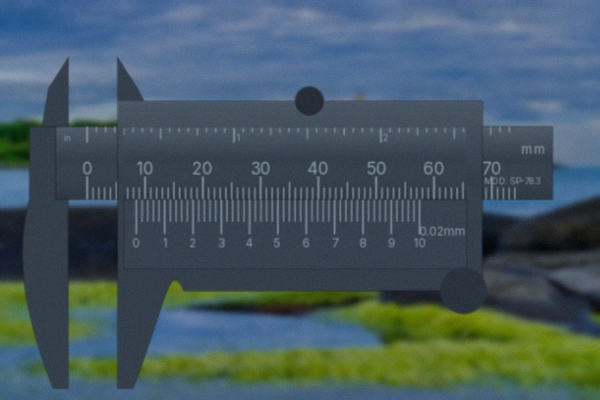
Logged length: 8.5 mm
